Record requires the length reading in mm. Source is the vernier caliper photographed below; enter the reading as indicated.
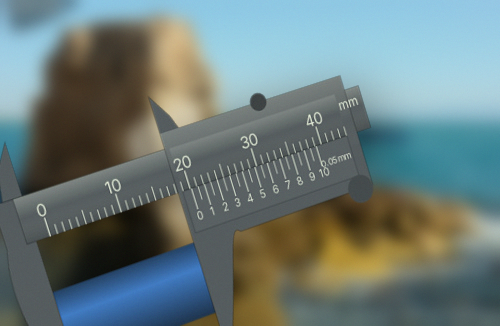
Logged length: 20.2 mm
